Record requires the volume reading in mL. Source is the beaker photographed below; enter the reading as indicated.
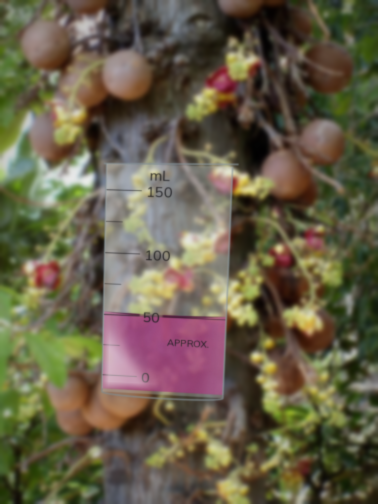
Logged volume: 50 mL
